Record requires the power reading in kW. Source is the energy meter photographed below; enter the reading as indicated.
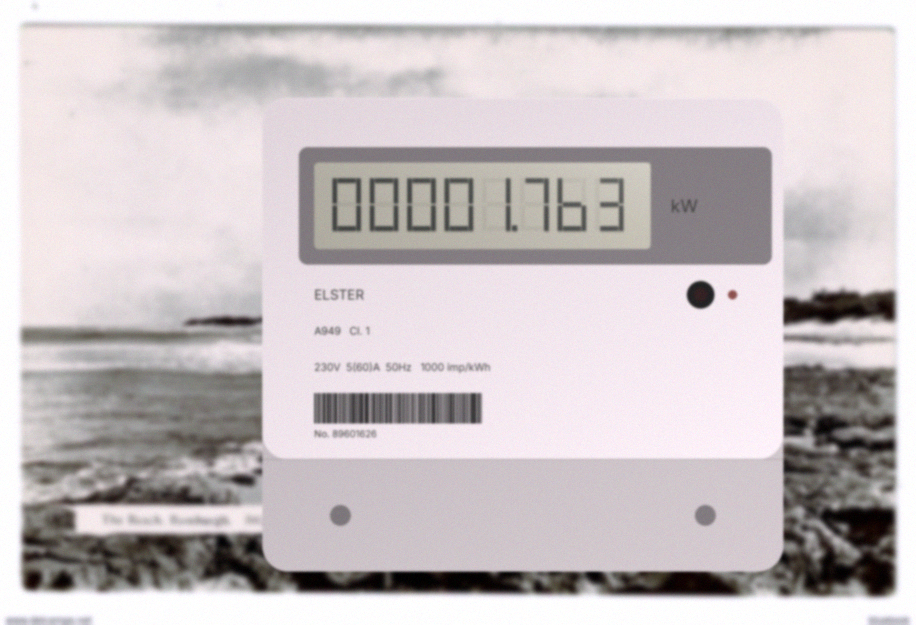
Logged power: 1.763 kW
